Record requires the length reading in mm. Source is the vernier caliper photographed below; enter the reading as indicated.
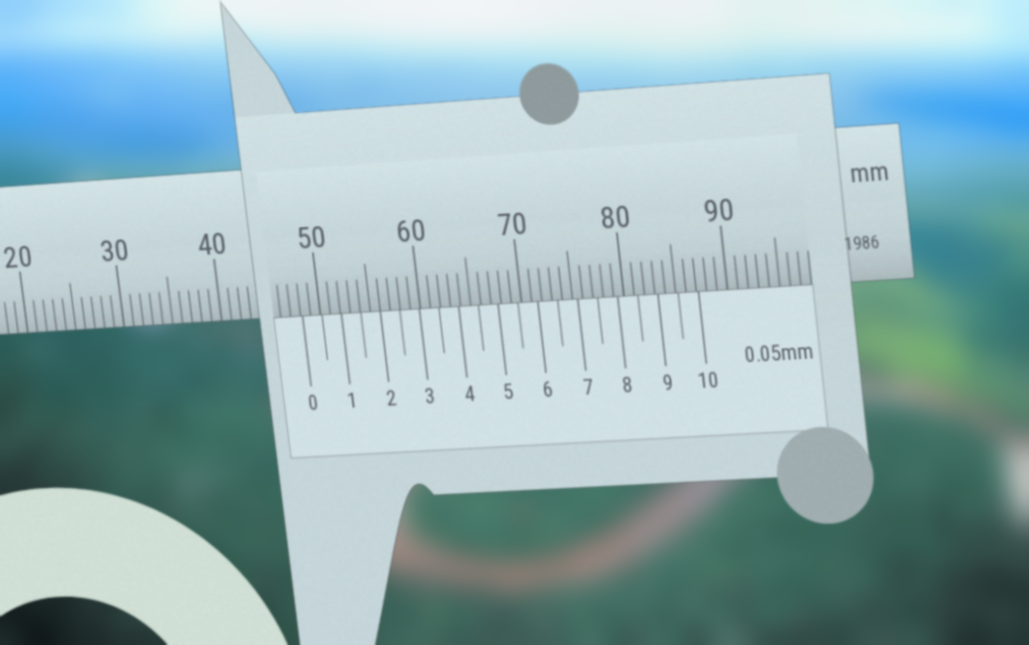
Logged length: 48.2 mm
